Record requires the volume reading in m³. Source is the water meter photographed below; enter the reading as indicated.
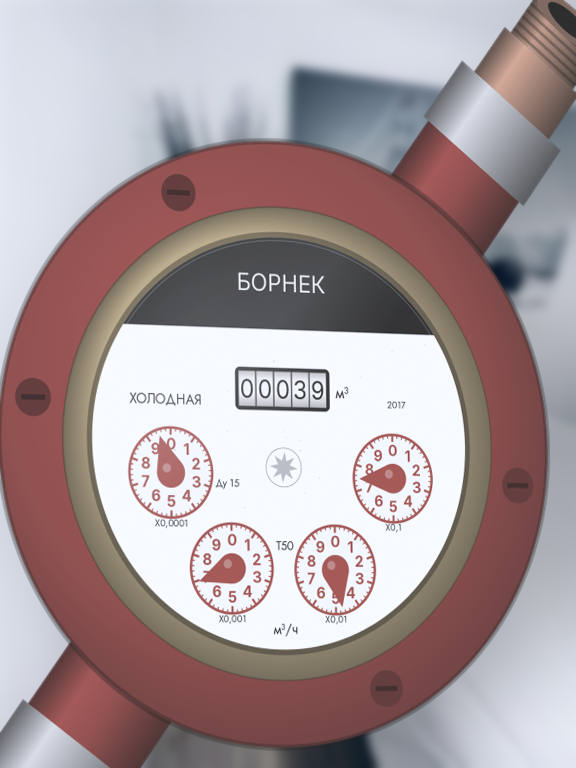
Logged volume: 39.7469 m³
